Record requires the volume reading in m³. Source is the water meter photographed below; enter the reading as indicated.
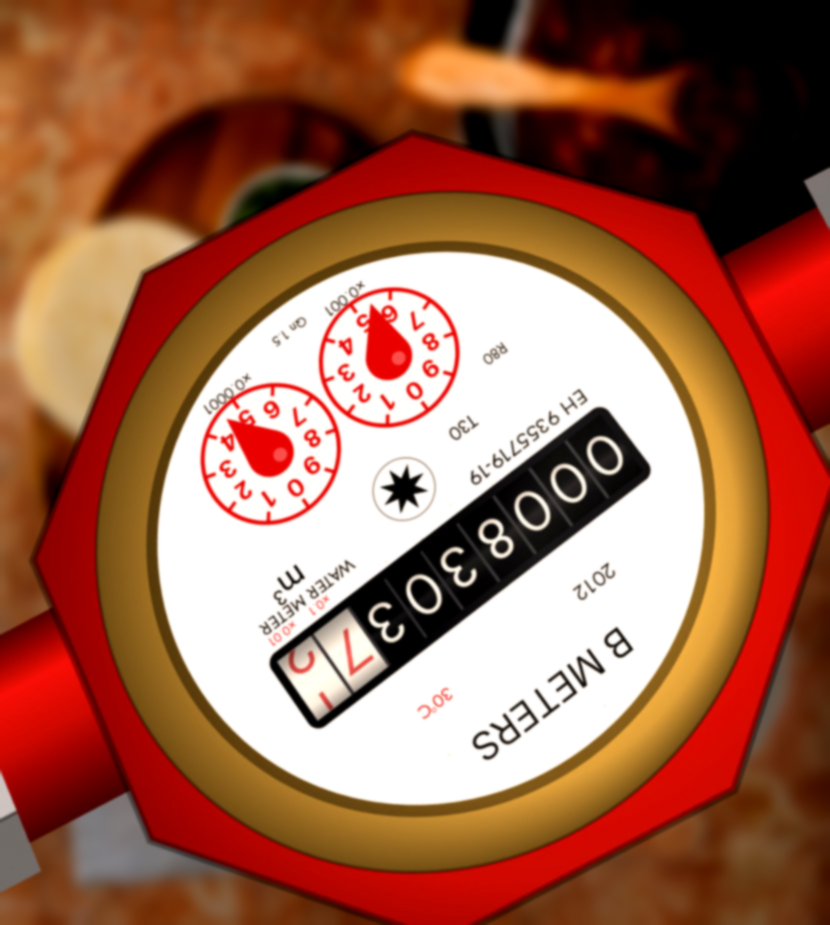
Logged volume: 8303.7154 m³
